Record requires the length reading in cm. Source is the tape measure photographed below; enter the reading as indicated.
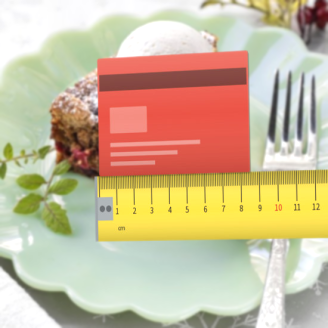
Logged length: 8.5 cm
